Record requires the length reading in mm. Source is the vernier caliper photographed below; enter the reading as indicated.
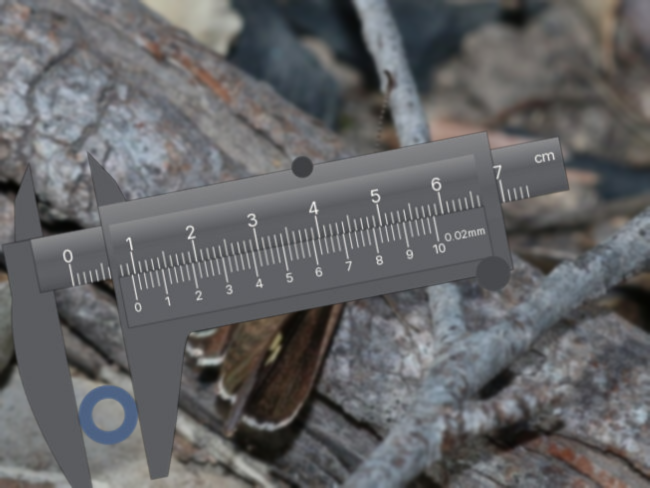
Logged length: 9.5 mm
